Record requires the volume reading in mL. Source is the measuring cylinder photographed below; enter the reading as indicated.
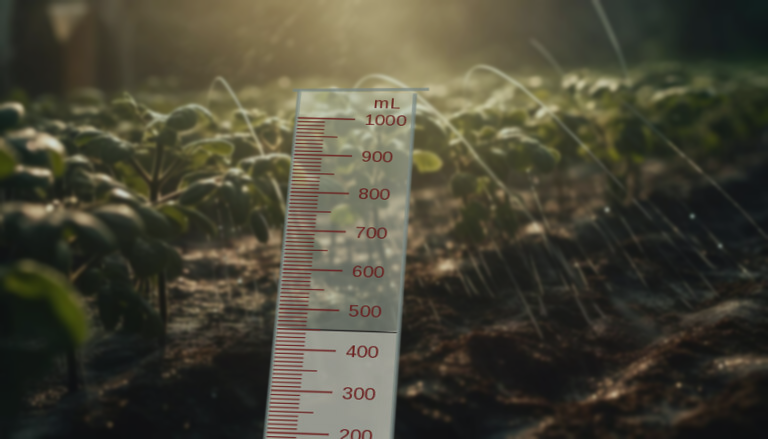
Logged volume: 450 mL
